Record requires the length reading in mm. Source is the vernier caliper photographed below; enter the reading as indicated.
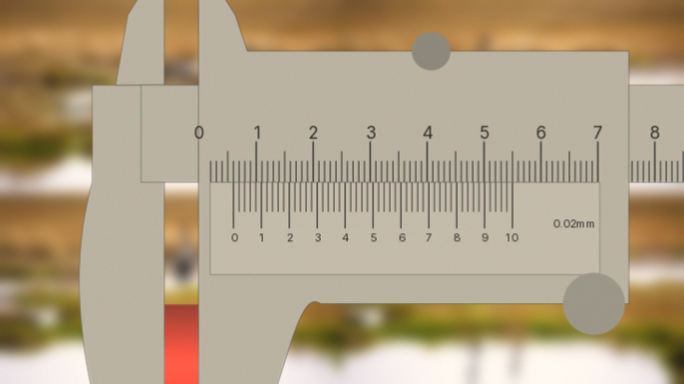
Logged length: 6.0 mm
